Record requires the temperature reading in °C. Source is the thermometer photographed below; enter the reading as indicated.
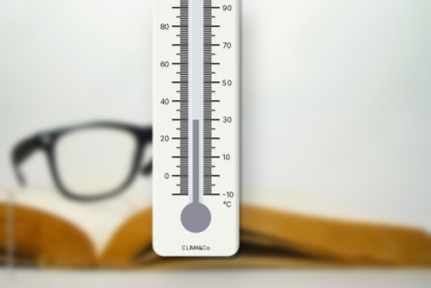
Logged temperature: 30 °C
